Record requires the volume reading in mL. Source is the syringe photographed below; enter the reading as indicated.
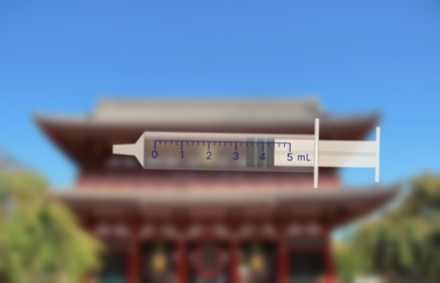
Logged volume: 3.4 mL
